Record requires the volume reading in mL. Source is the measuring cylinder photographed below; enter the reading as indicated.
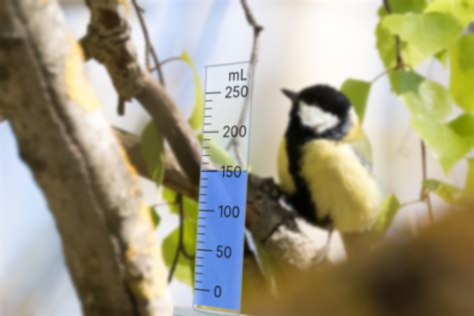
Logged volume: 150 mL
